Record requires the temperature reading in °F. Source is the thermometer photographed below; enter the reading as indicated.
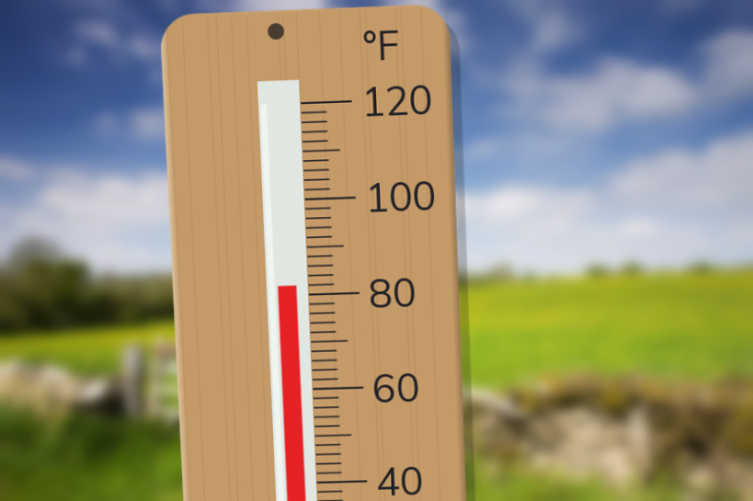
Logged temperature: 82 °F
